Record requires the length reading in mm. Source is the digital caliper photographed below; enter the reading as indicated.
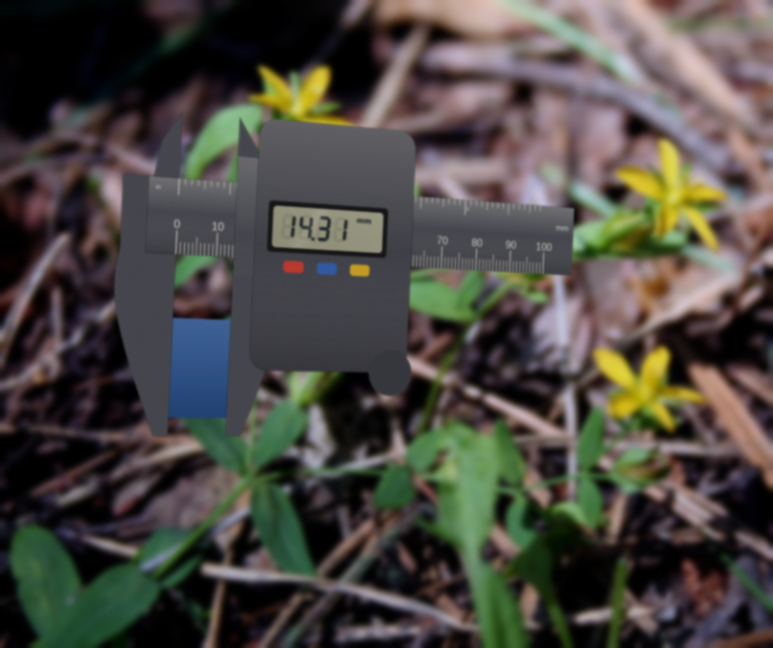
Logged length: 14.31 mm
